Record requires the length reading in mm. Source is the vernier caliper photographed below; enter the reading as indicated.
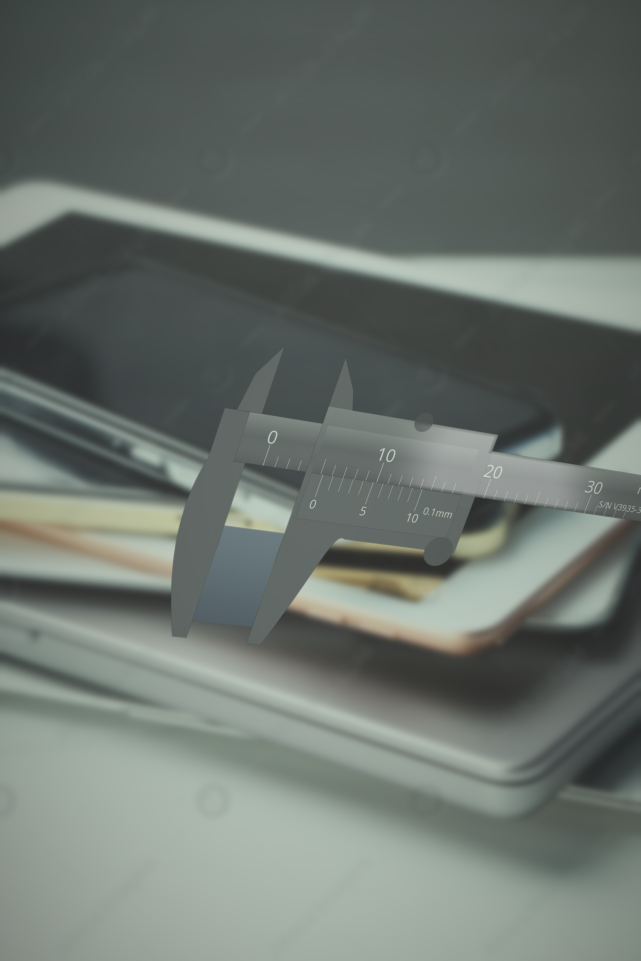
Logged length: 5.2 mm
